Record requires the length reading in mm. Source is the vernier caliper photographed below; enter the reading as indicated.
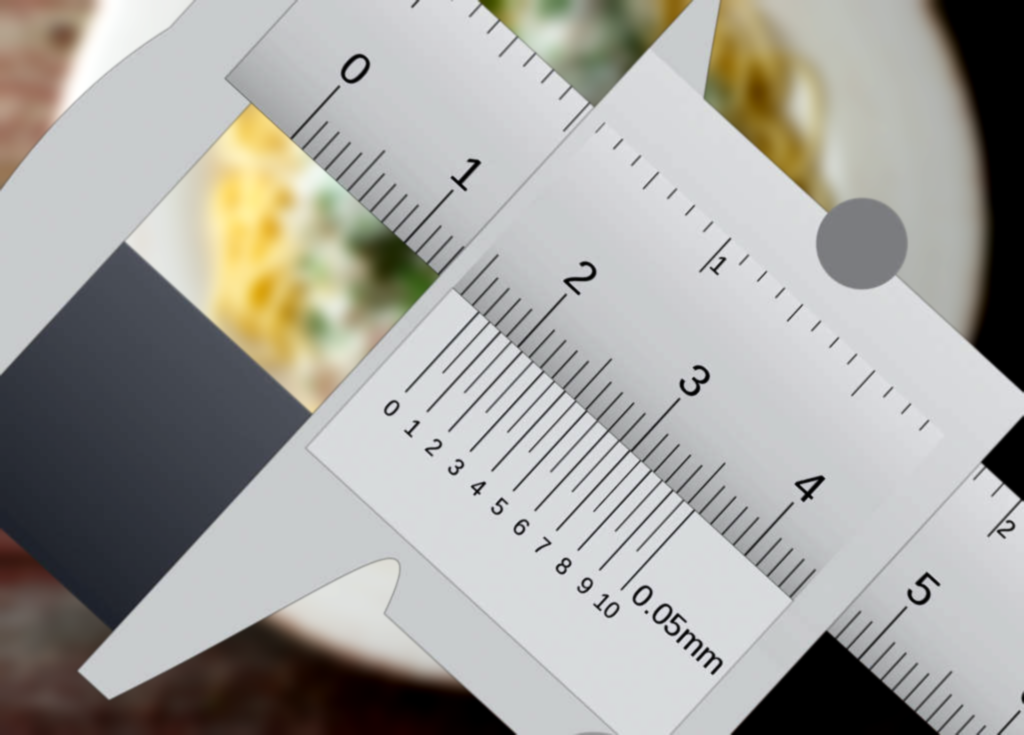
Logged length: 16.6 mm
